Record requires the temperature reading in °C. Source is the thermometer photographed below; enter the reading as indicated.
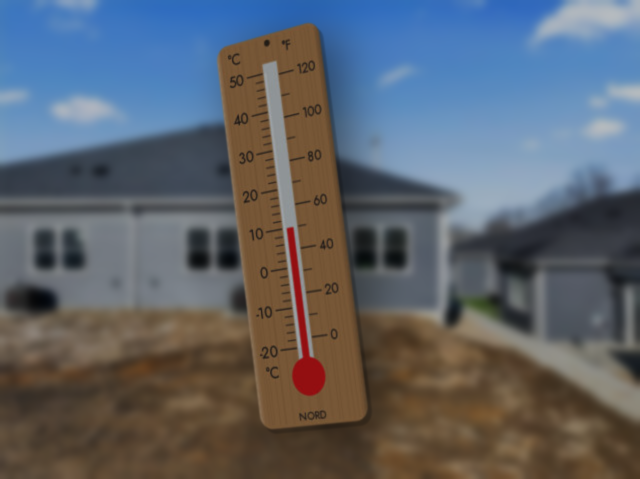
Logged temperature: 10 °C
